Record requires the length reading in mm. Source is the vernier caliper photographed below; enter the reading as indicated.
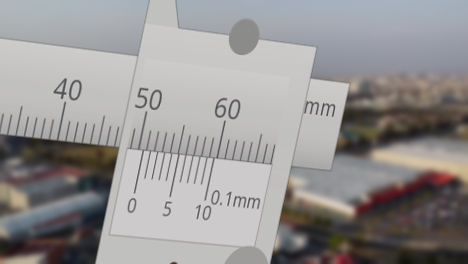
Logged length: 50.6 mm
